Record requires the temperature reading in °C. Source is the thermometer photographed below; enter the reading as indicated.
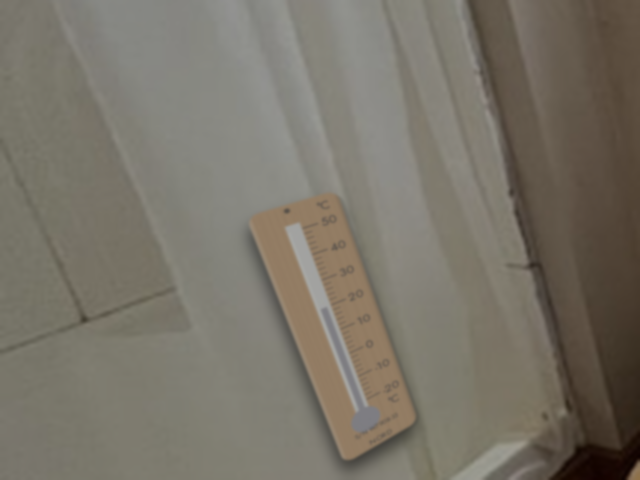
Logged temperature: 20 °C
